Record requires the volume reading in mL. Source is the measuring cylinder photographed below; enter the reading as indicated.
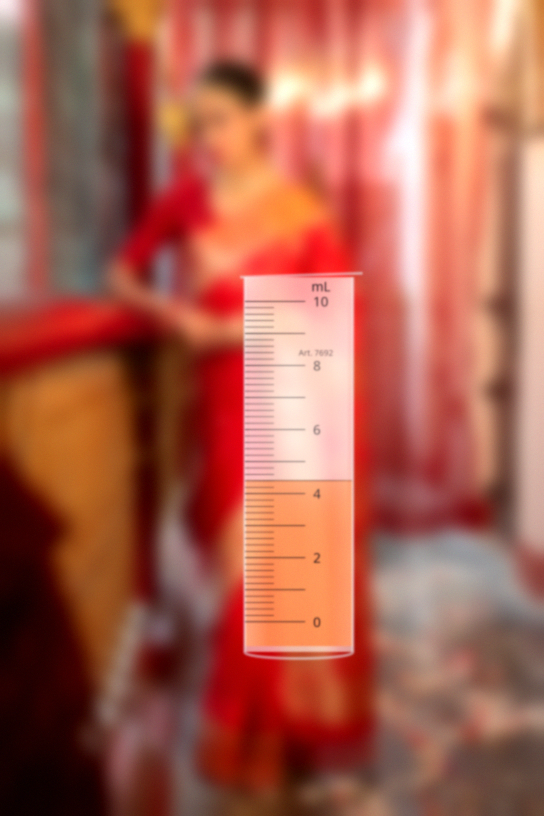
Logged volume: 4.4 mL
